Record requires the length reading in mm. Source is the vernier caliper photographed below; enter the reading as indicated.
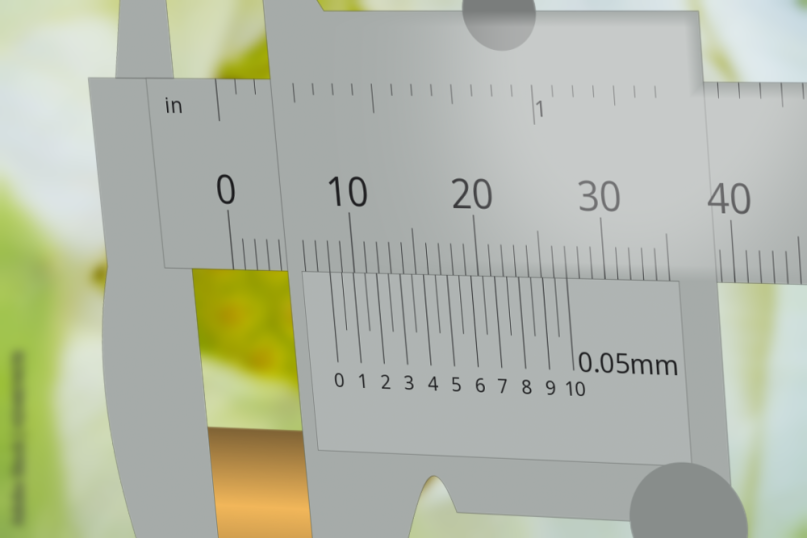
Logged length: 8.0 mm
